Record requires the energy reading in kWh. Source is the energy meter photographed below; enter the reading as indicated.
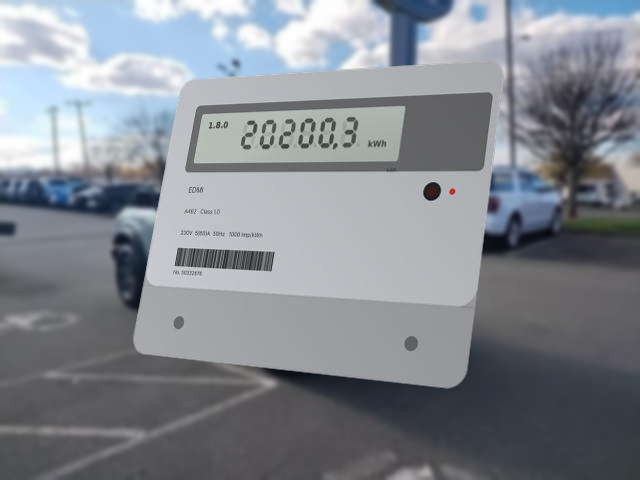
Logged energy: 20200.3 kWh
